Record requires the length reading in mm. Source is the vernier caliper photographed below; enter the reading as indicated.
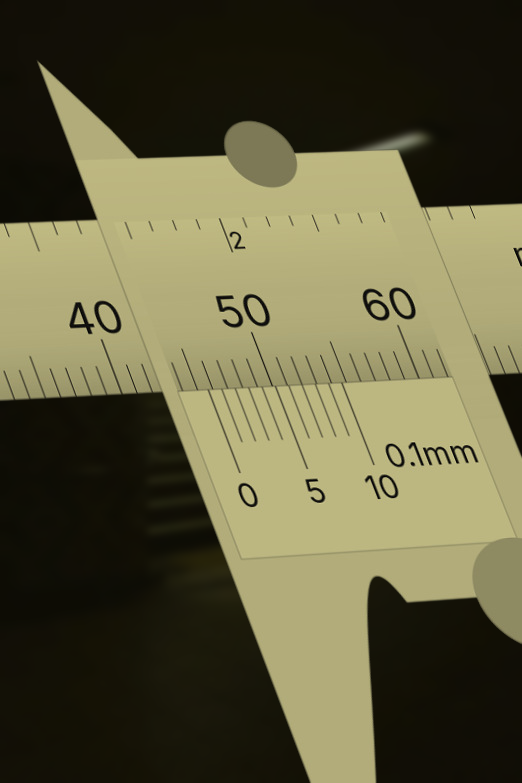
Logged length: 45.7 mm
